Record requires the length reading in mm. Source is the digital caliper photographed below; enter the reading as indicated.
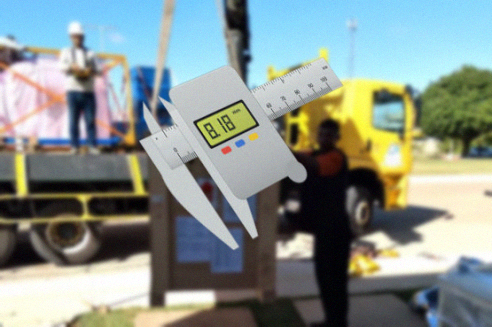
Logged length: 8.18 mm
